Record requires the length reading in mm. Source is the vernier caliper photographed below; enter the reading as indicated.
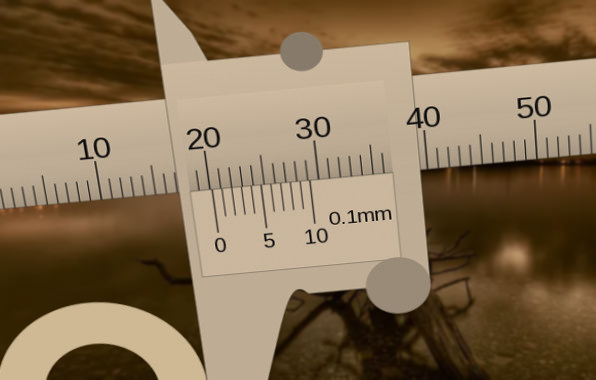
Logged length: 20.2 mm
